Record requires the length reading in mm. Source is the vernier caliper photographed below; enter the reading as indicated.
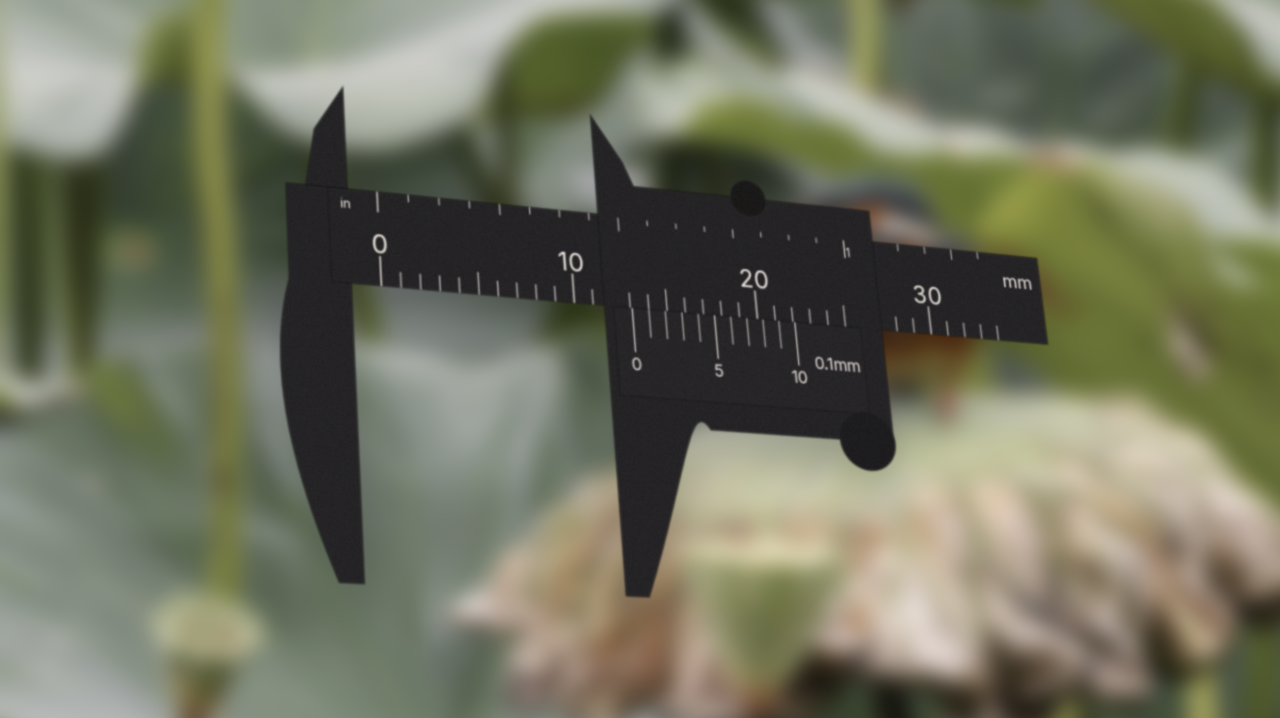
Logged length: 13.1 mm
